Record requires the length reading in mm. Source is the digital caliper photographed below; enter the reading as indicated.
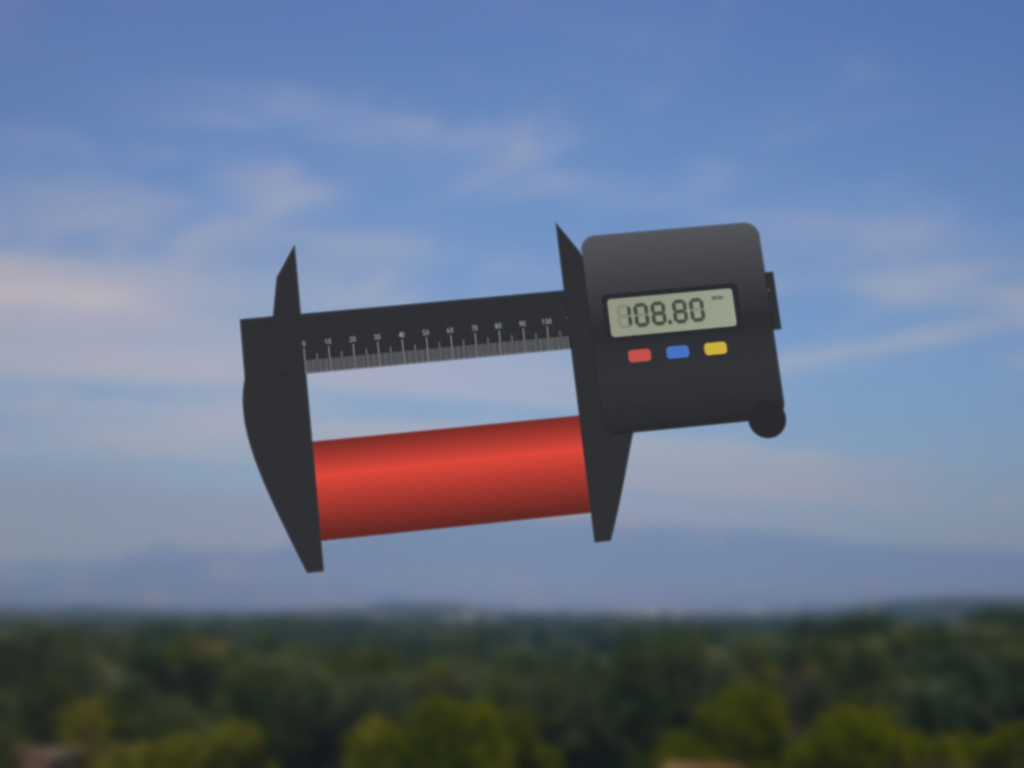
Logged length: 108.80 mm
